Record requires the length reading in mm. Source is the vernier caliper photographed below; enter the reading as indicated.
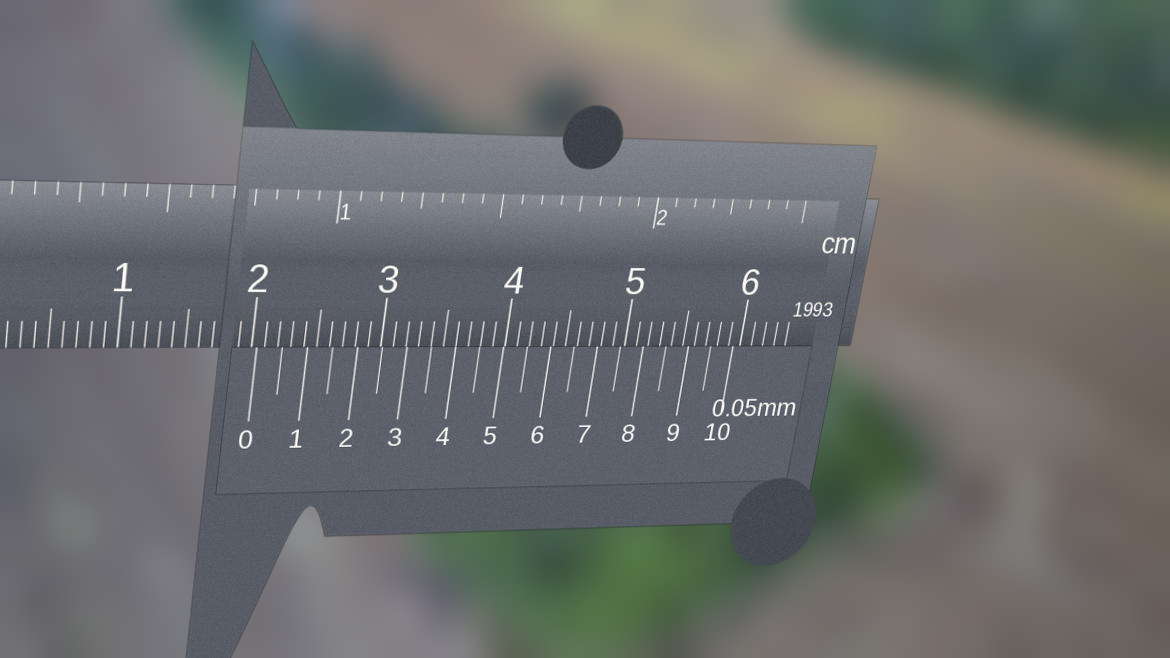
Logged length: 20.4 mm
